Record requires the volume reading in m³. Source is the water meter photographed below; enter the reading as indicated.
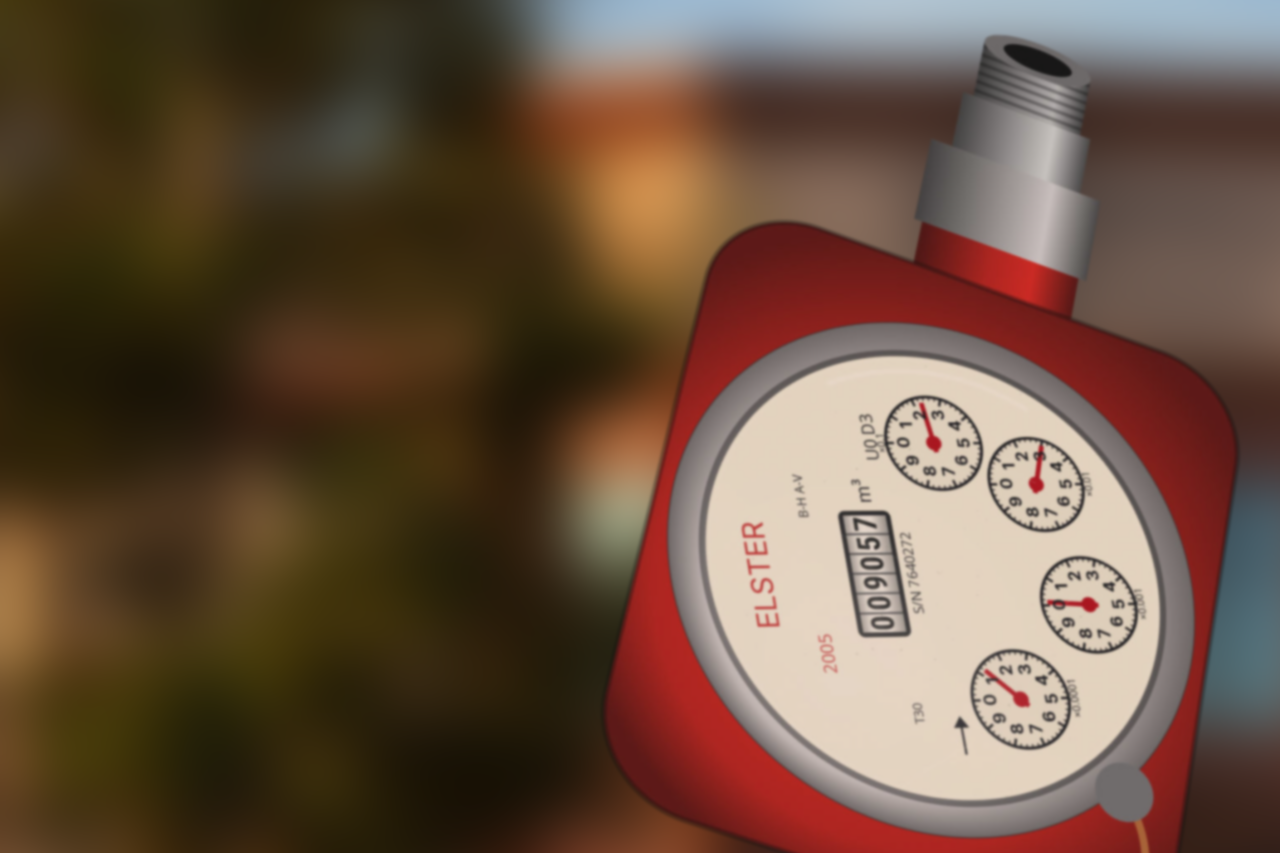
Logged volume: 9057.2301 m³
